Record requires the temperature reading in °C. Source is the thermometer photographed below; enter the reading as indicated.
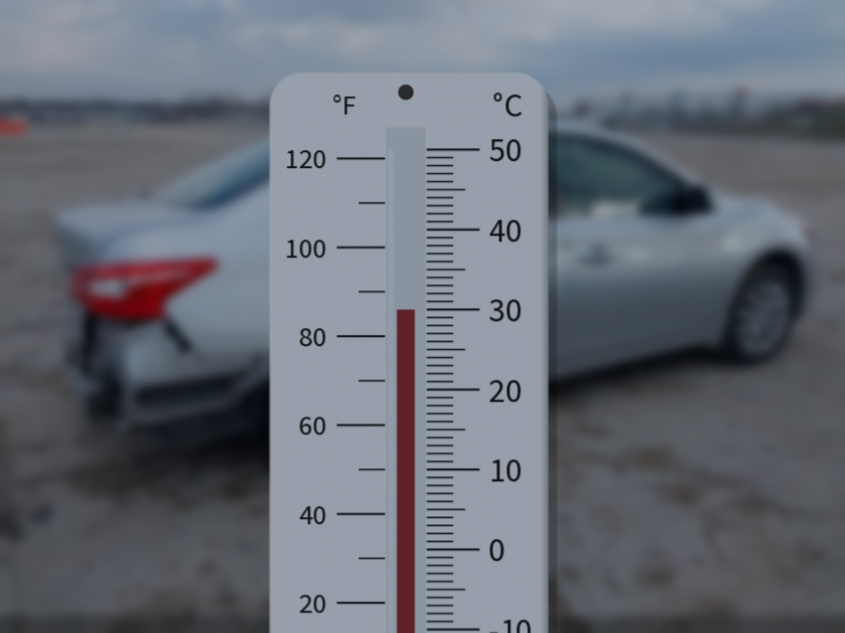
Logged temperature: 30 °C
